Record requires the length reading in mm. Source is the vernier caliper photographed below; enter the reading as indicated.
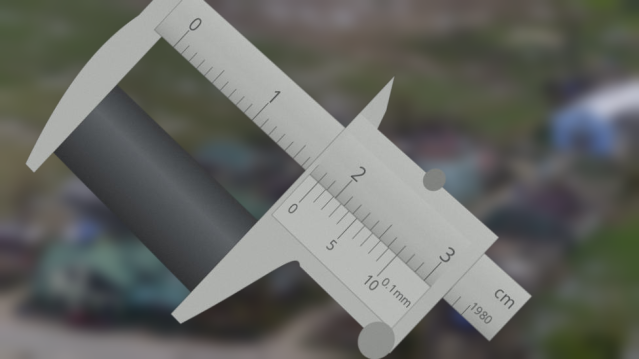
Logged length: 18.0 mm
